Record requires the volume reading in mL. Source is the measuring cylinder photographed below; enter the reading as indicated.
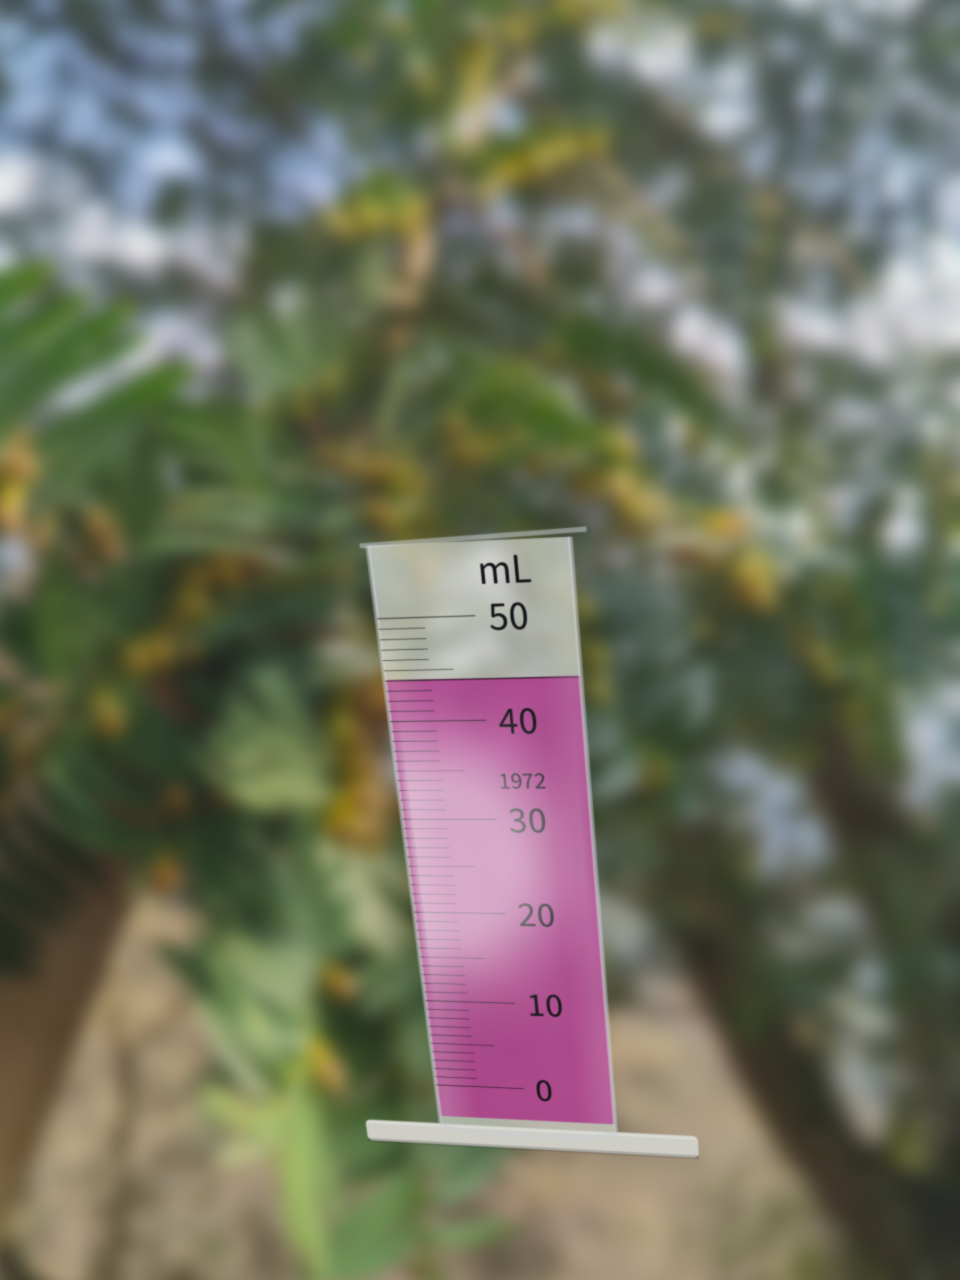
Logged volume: 44 mL
